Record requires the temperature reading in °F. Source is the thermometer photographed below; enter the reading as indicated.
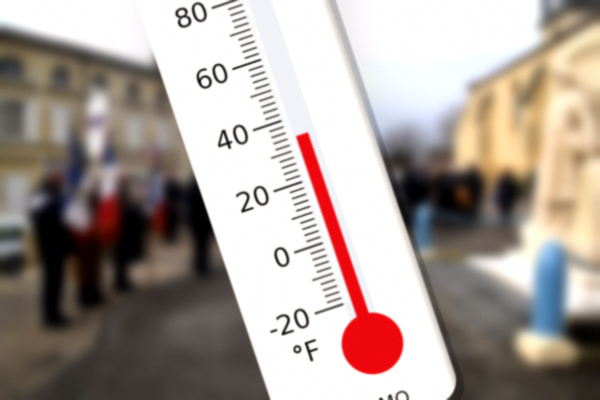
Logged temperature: 34 °F
